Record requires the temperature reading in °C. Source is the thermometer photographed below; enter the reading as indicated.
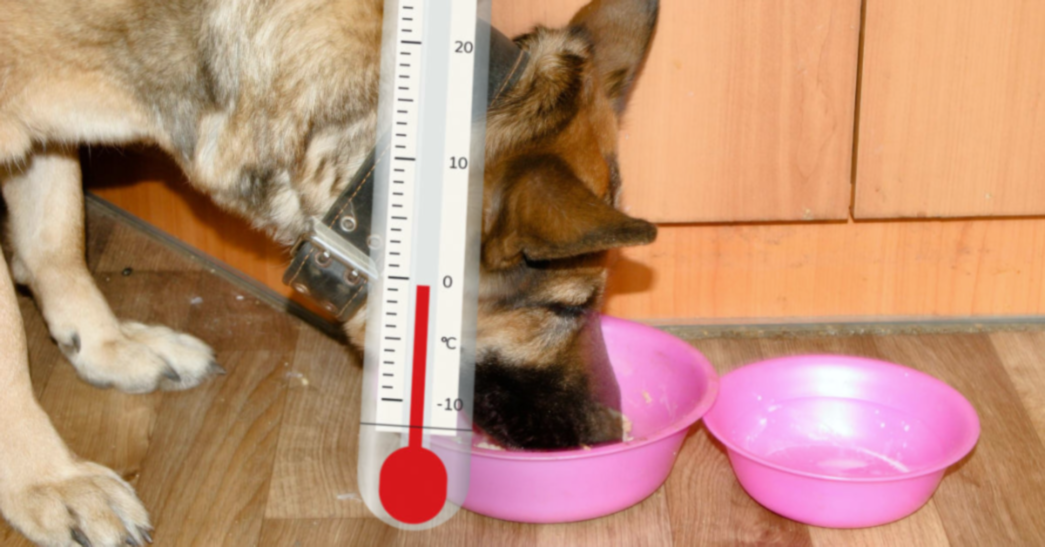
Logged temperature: -0.5 °C
